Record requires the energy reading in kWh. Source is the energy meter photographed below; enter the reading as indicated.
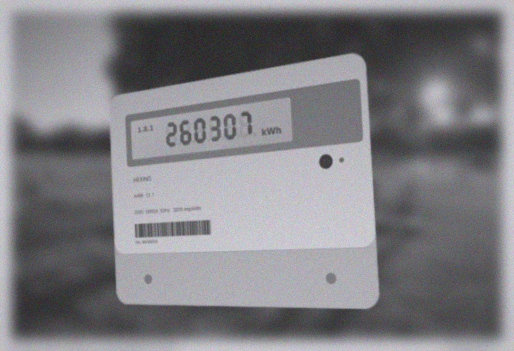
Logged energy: 260307 kWh
